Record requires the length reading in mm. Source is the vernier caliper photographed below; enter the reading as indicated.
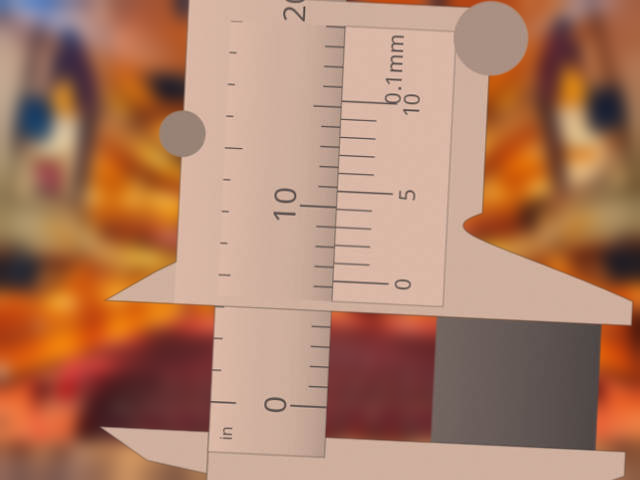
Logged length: 6.3 mm
